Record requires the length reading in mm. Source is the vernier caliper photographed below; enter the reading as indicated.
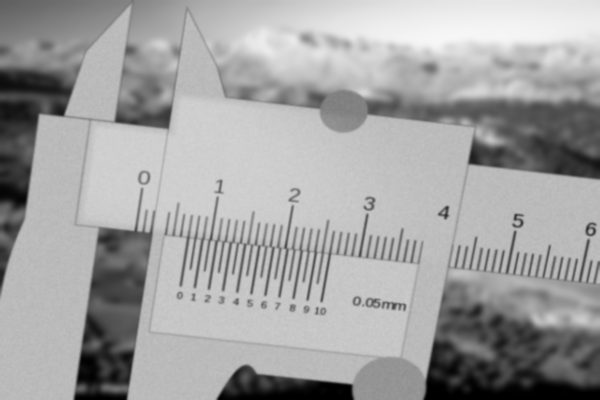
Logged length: 7.0 mm
